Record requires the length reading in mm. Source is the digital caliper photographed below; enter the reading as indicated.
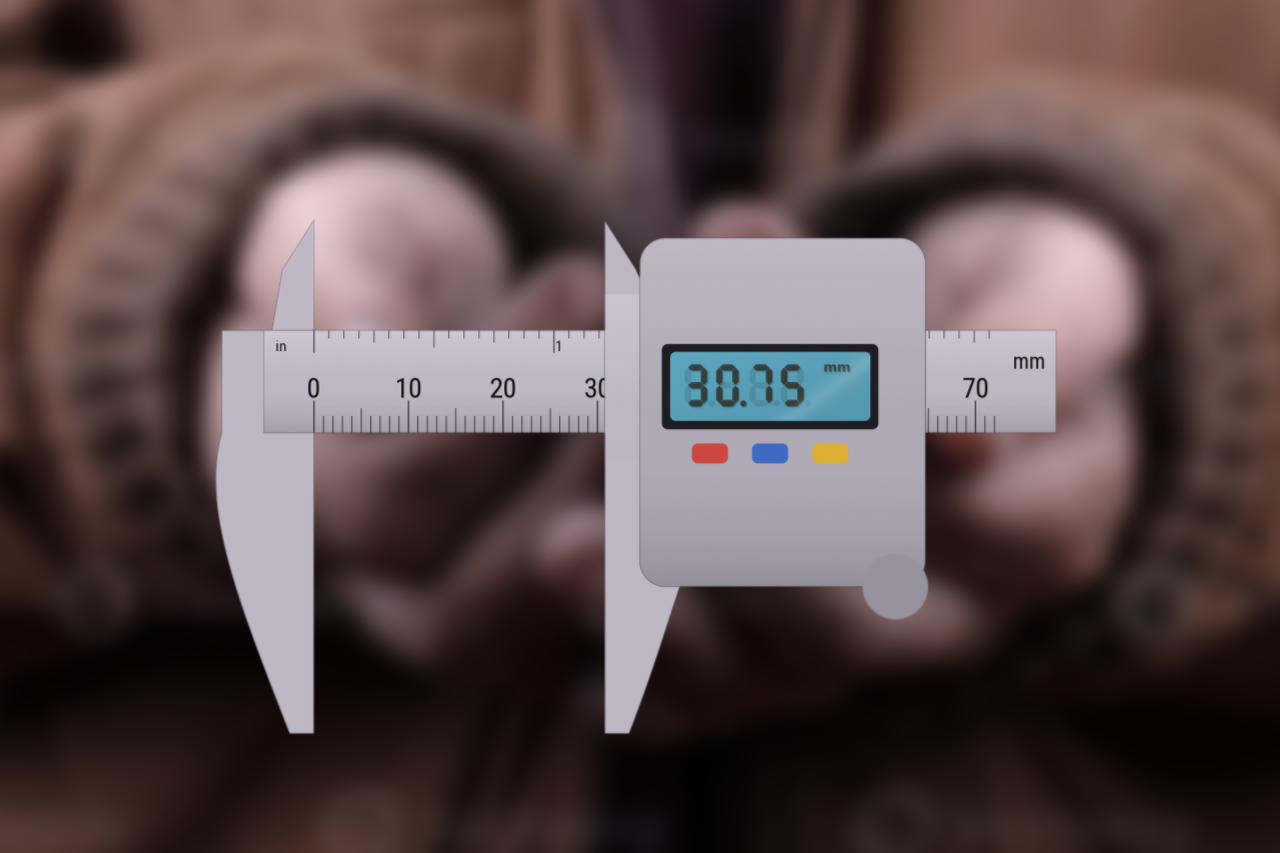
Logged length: 30.75 mm
